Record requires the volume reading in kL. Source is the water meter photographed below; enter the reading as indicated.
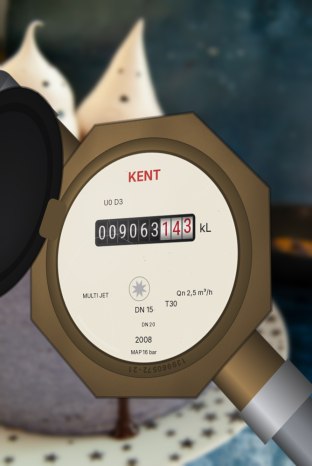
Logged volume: 9063.143 kL
